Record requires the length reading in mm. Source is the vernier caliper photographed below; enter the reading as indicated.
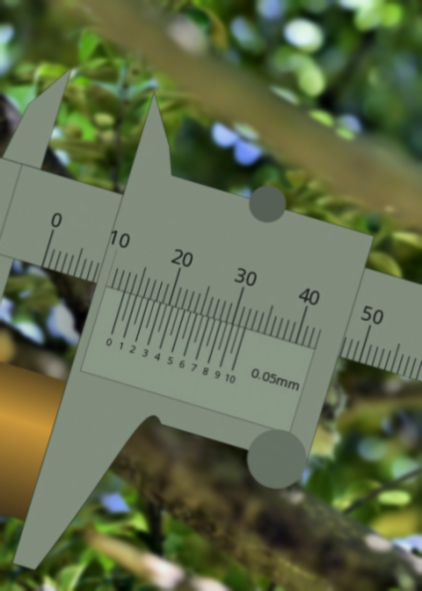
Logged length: 13.0 mm
